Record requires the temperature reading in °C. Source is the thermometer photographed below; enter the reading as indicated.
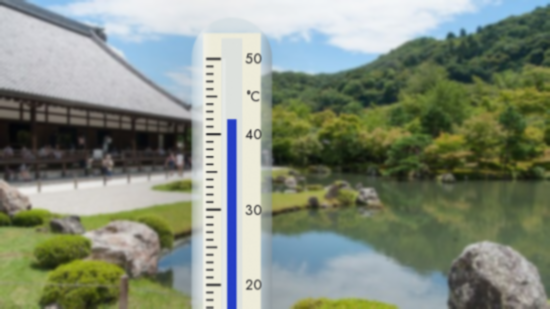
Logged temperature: 42 °C
